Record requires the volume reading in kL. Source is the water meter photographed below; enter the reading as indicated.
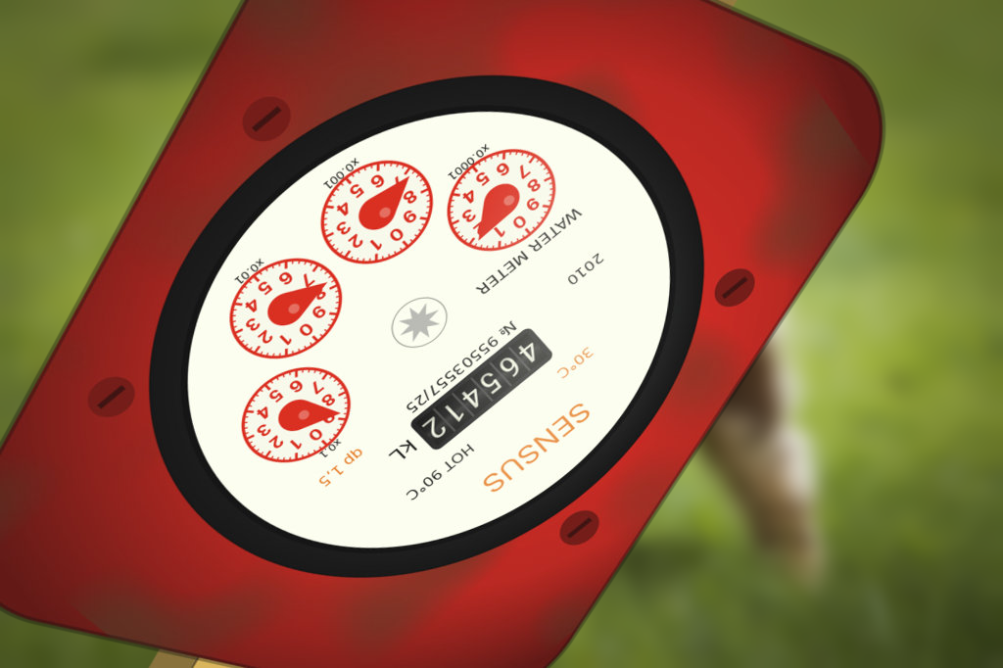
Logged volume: 465412.8771 kL
